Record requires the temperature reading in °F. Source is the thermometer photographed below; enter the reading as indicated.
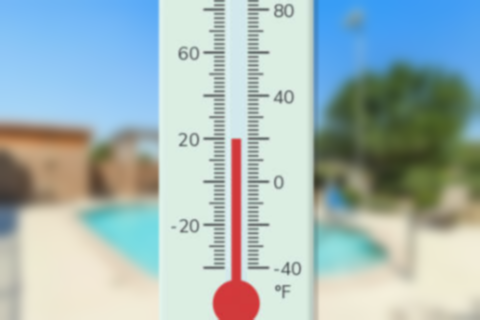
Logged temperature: 20 °F
